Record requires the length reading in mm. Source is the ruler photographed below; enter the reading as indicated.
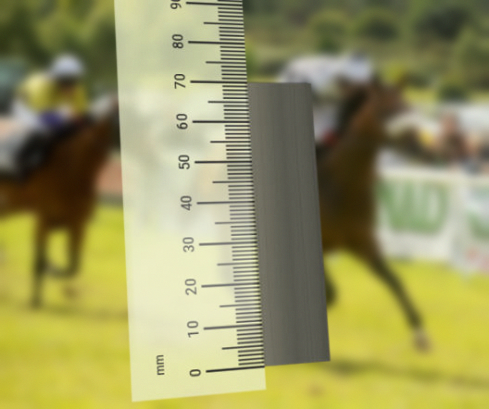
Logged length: 70 mm
